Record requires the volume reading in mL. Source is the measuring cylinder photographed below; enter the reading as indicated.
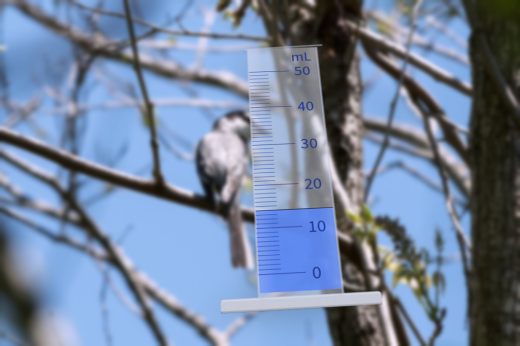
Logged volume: 14 mL
